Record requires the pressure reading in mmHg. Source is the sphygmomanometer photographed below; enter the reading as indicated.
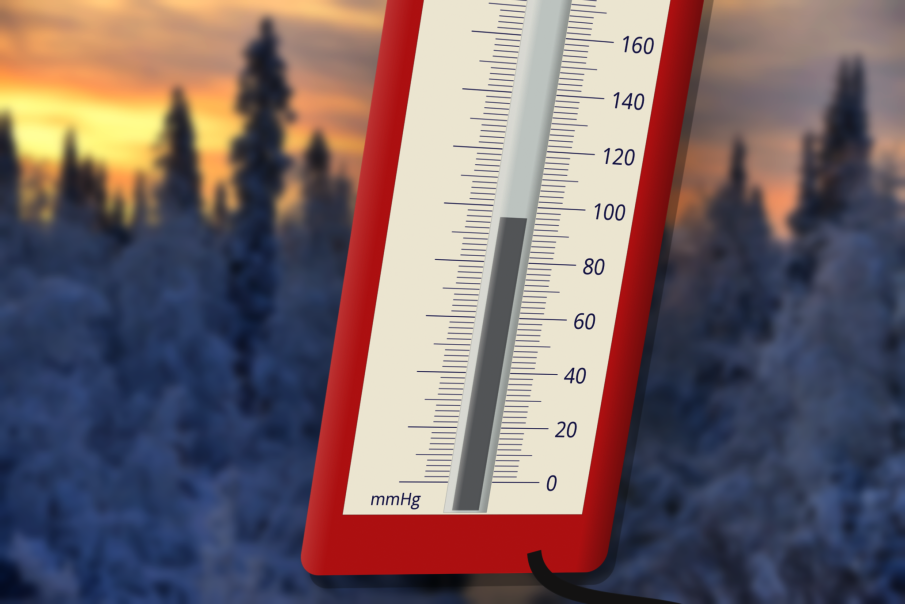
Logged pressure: 96 mmHg
